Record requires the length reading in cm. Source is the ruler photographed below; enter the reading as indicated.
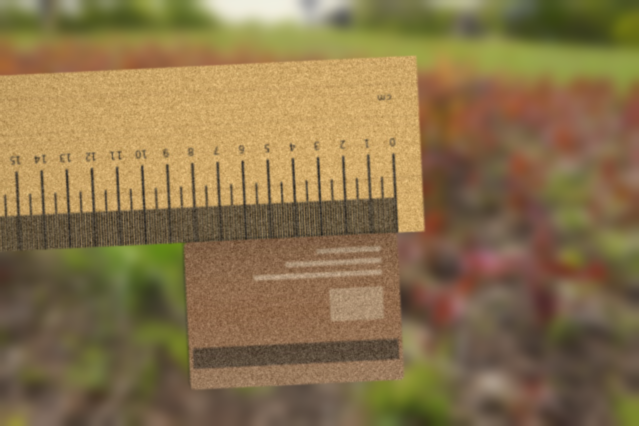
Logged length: 8.5 cm
